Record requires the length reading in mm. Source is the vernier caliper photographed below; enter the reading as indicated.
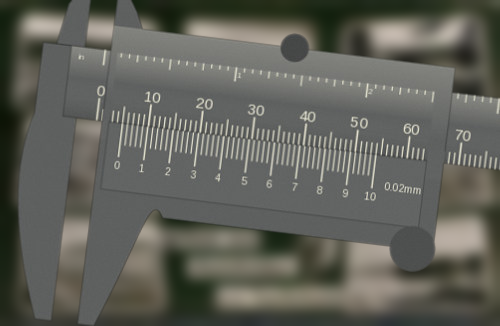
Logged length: 5.0 mm
